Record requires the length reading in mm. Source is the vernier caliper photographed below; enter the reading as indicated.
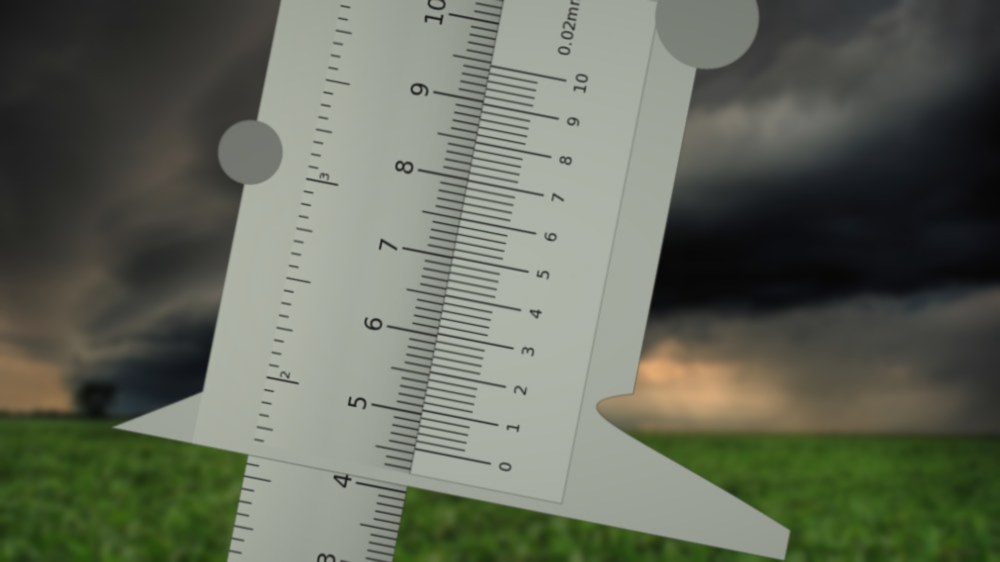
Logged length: 45.6 mm
